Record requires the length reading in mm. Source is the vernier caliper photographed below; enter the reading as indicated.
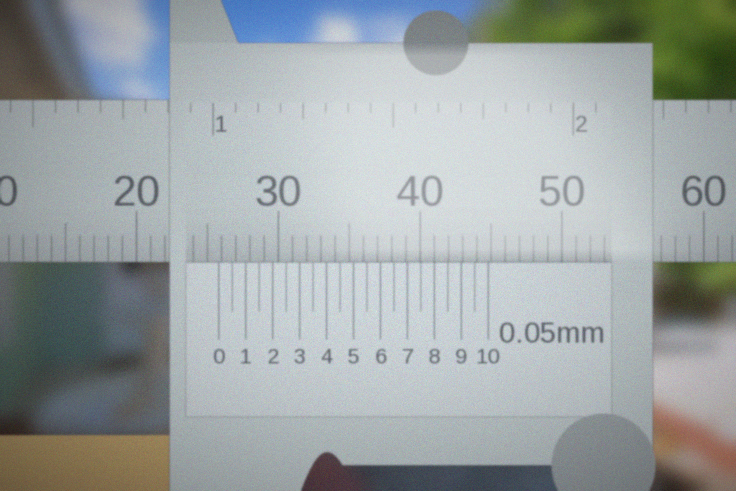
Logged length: 25.8 mm
